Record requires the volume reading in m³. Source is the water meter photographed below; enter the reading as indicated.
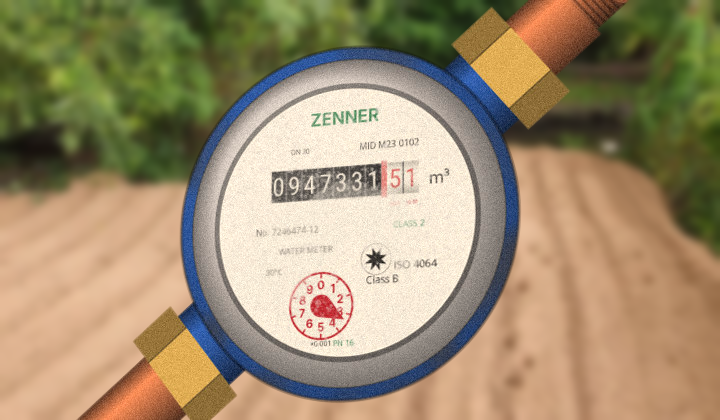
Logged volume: 947331.513 m³
